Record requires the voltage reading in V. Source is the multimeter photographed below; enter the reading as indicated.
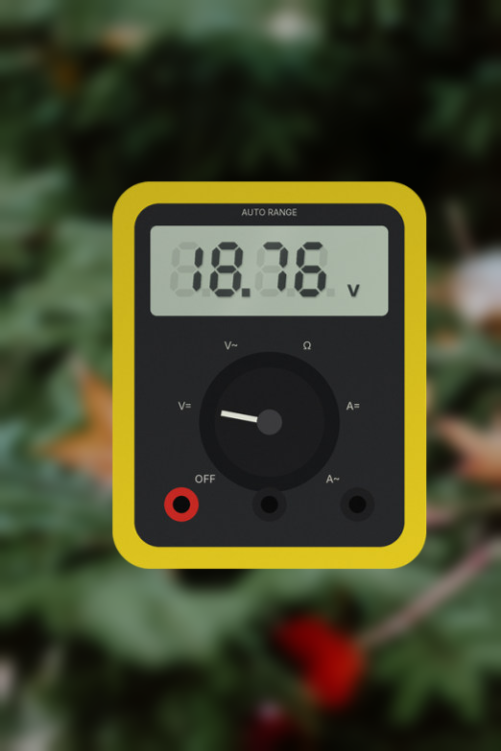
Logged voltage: 18.76 V
